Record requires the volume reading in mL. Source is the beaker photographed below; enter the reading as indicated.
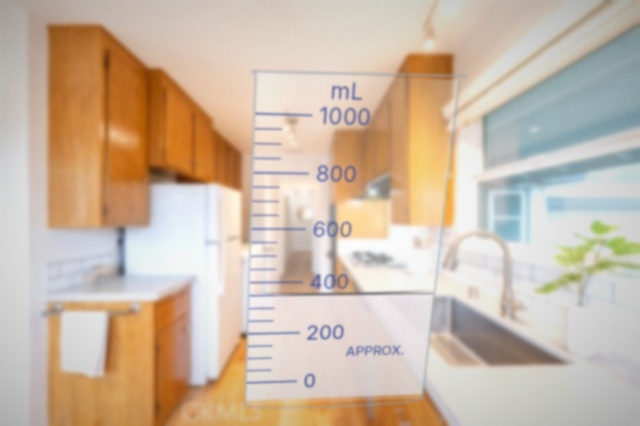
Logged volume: 350 mL
